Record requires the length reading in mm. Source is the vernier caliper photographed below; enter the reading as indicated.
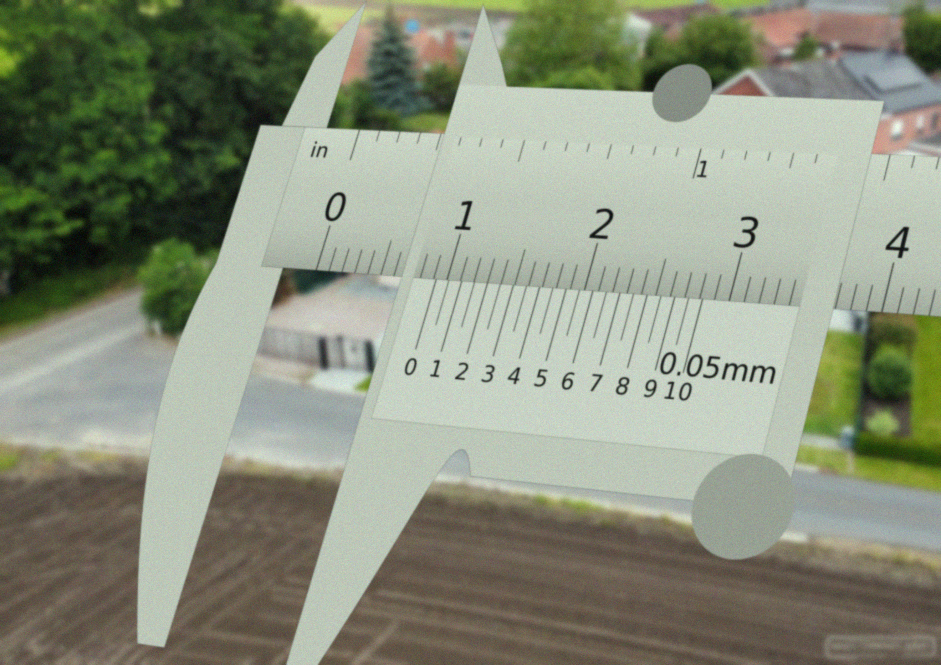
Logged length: 9.2 mm
